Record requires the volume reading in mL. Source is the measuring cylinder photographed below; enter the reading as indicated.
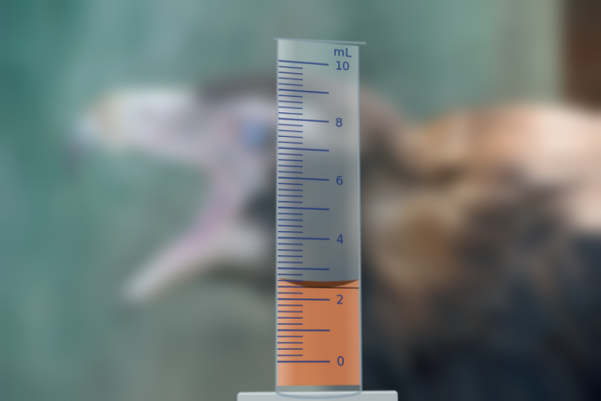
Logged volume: 2.4 mL
